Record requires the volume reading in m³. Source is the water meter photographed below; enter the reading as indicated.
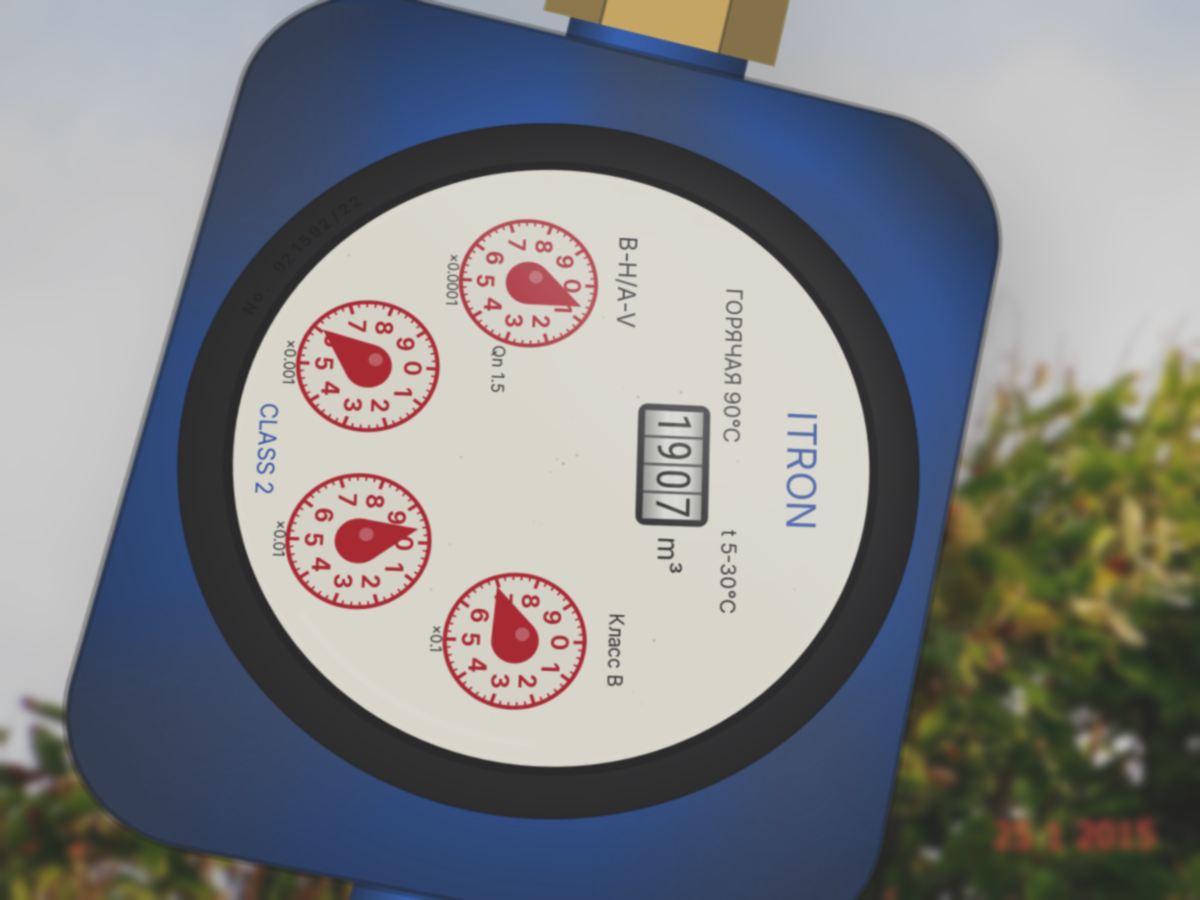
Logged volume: 1907.6960 m³
